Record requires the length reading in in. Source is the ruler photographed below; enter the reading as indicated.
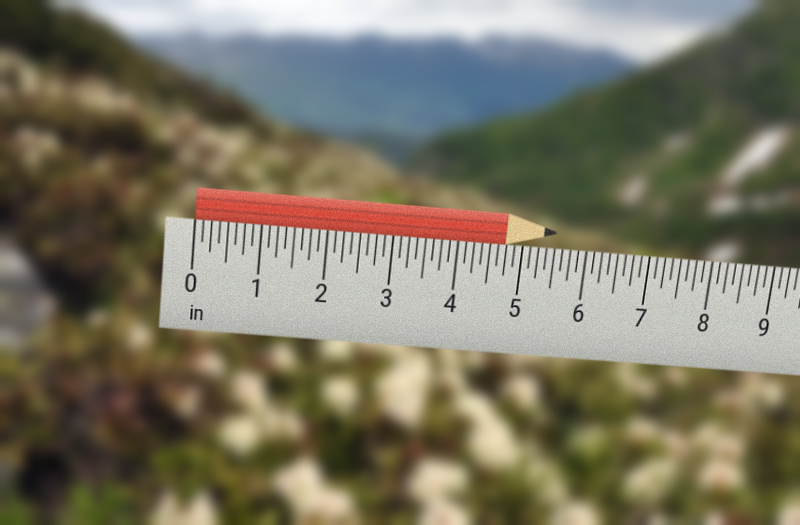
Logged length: 5.5 in
